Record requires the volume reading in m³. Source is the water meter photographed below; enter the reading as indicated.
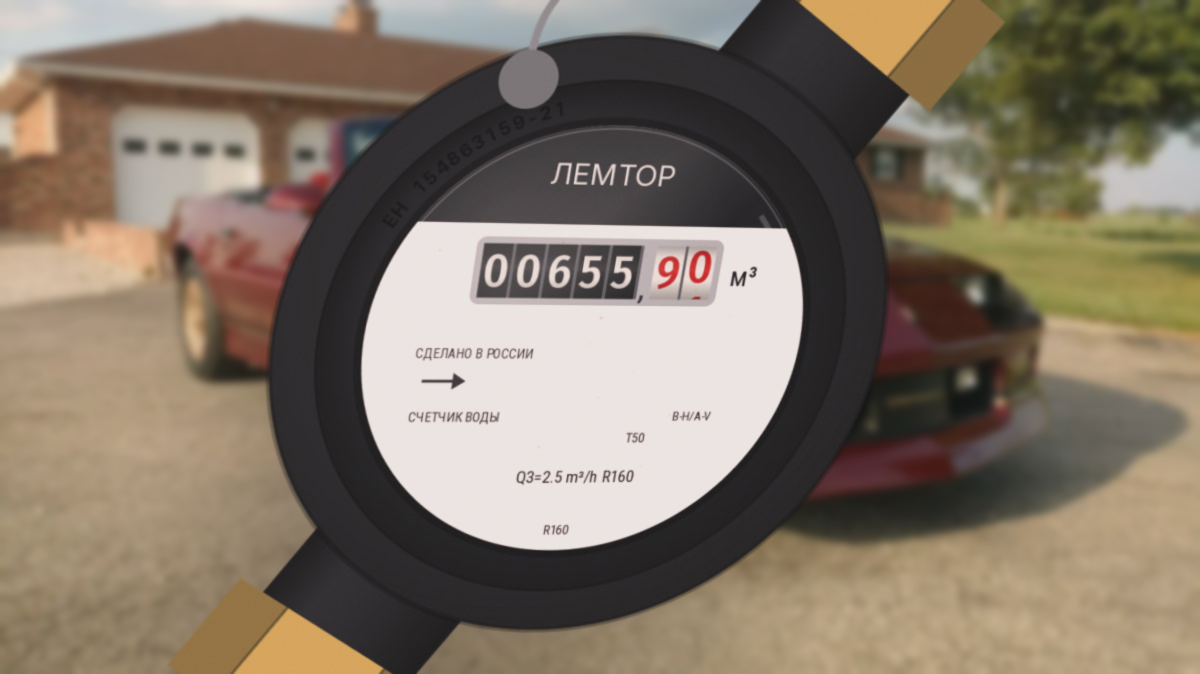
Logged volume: 655.90 m³
